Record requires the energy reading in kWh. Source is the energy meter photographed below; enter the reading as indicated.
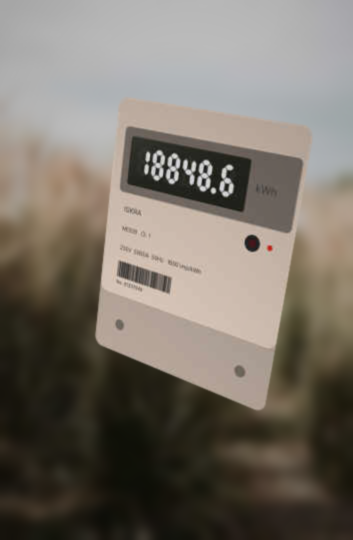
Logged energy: 18848.6 kWh
